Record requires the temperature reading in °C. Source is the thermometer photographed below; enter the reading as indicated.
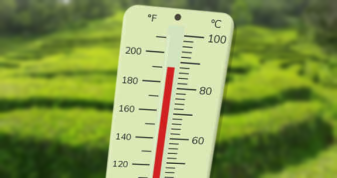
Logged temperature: 88 °C
